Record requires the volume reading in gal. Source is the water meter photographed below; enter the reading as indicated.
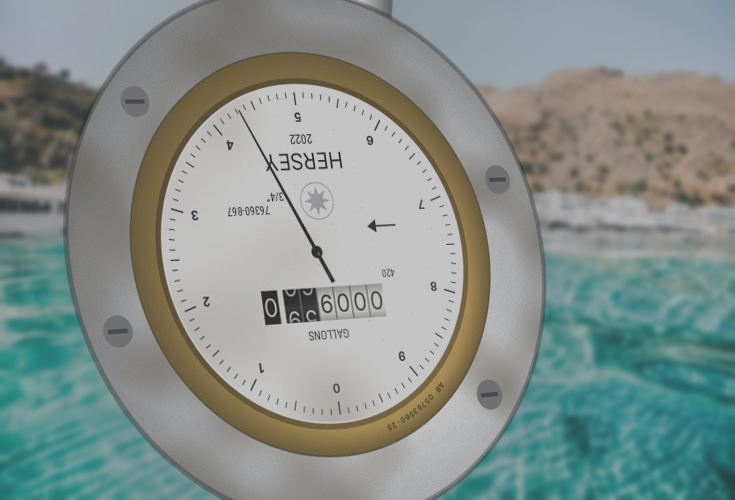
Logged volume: 9594.3 gal
